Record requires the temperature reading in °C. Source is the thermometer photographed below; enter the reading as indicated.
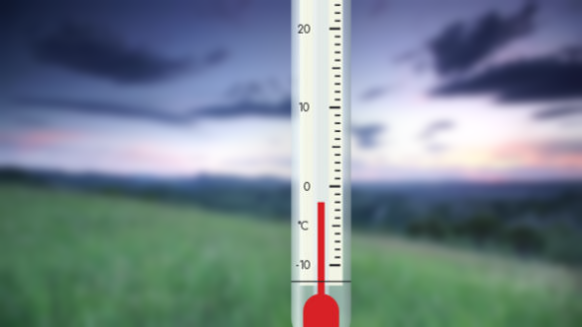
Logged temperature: -2 °C
